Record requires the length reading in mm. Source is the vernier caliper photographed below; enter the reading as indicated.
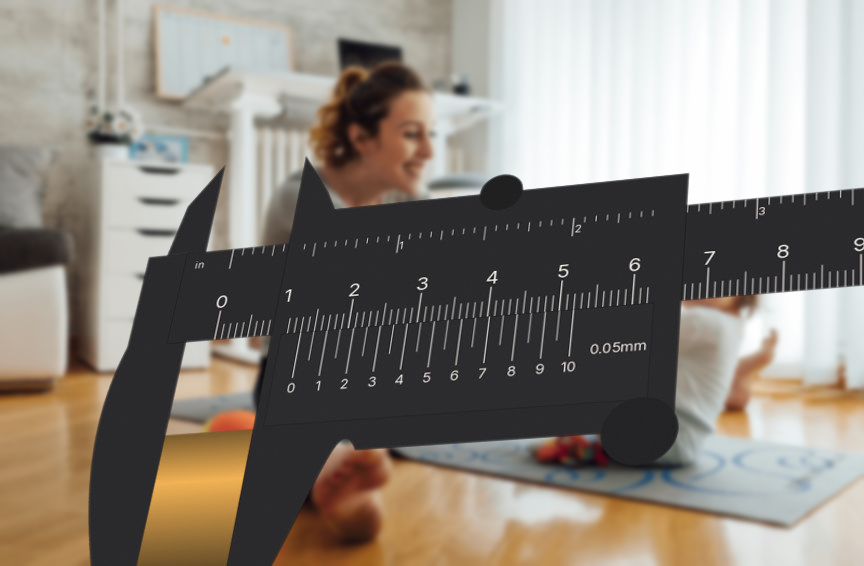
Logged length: 13.0 mm
